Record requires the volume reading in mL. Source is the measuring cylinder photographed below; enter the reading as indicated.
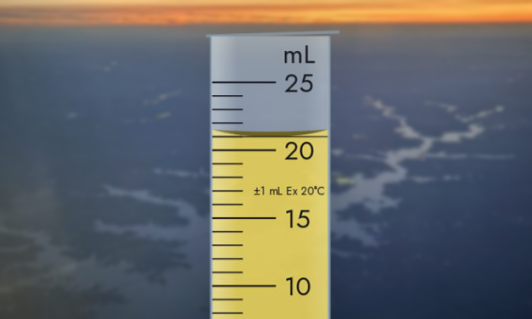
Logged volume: 21 mL
